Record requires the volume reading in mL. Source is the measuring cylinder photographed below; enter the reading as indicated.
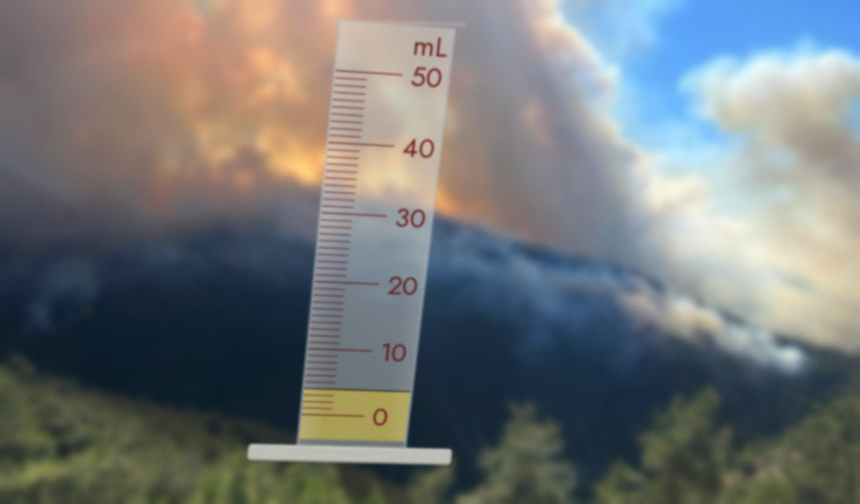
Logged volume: 4 mL
